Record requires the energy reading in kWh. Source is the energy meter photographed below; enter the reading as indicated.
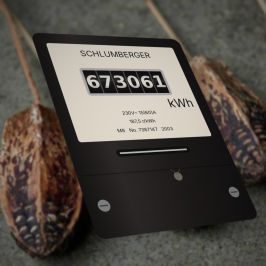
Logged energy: 673061 kWh
